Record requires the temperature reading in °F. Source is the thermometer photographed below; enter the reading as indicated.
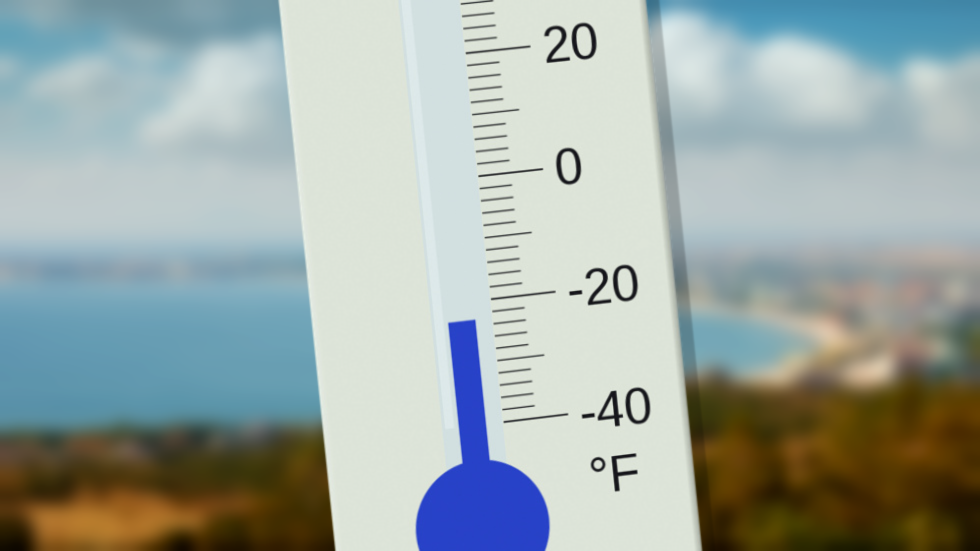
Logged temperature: -23 °F
